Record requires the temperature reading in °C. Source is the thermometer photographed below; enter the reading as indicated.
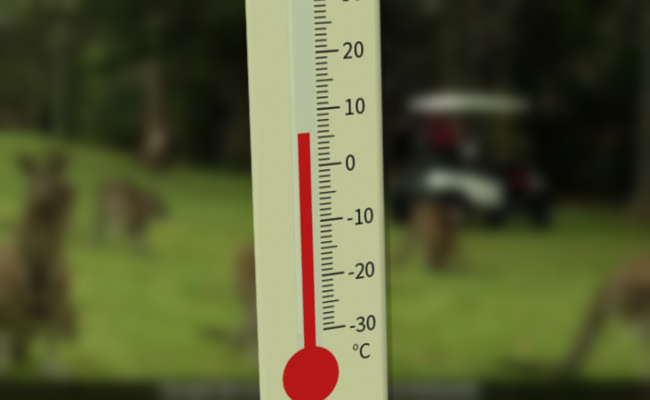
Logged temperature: 6 °C
